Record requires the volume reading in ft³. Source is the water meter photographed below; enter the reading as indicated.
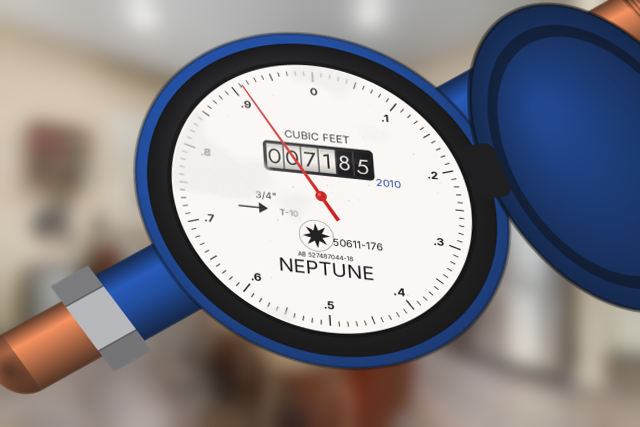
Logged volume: 7184.91 ft³
